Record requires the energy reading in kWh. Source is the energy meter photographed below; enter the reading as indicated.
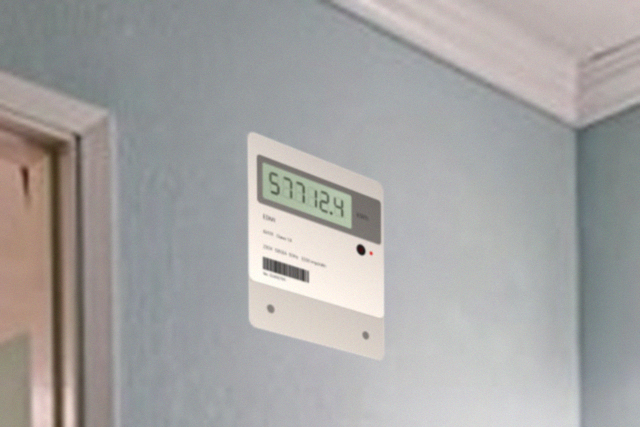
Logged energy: 57712.4 kWh
